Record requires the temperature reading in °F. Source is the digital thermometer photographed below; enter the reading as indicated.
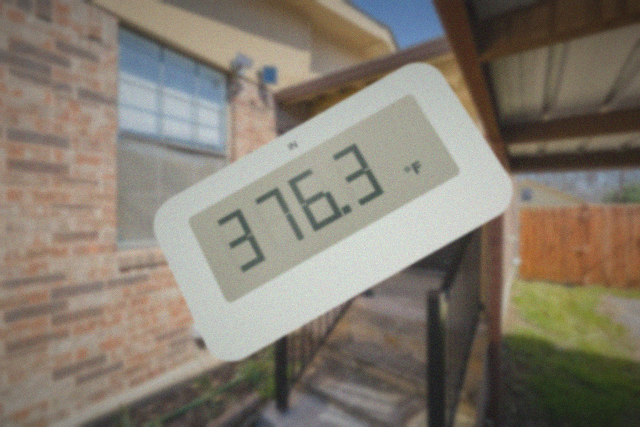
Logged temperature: 376.3 °F
